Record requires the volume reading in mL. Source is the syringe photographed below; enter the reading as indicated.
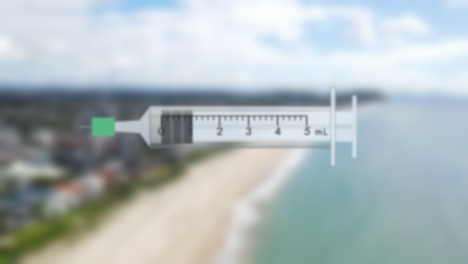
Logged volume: 0 mL
